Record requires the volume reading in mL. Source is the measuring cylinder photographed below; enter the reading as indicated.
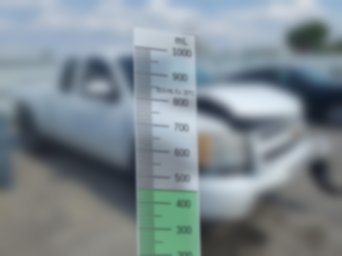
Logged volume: 450 mL
